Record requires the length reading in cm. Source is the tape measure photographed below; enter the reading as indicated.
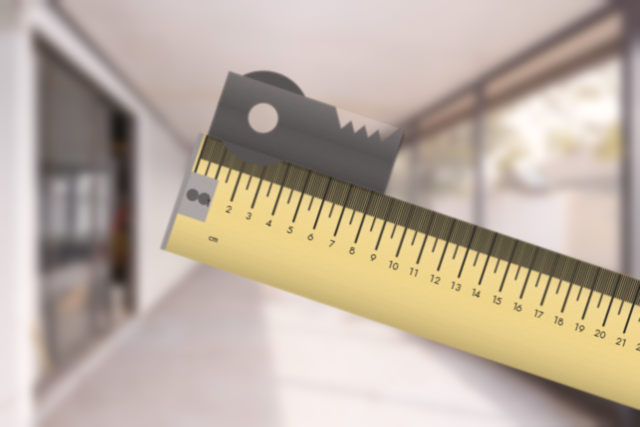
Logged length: 8.5 cm
